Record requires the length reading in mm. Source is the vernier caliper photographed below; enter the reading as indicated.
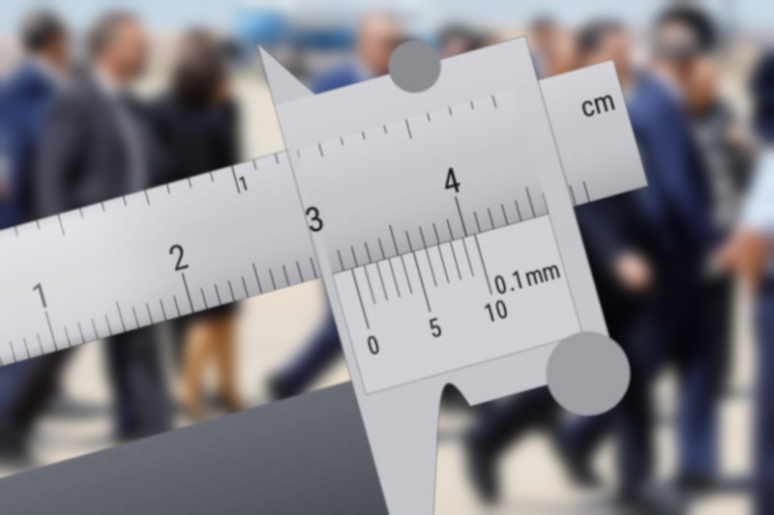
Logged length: 31.6 mm
